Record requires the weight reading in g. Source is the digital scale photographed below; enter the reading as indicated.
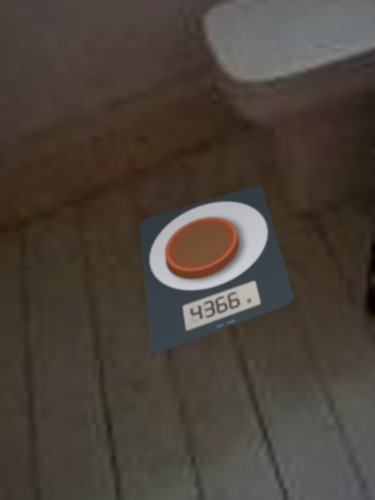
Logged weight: 4366 g
